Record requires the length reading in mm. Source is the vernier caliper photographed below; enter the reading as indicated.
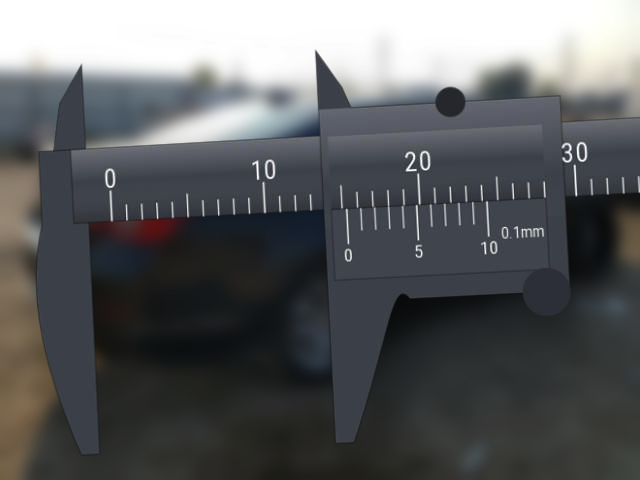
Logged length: 15.3 mm
